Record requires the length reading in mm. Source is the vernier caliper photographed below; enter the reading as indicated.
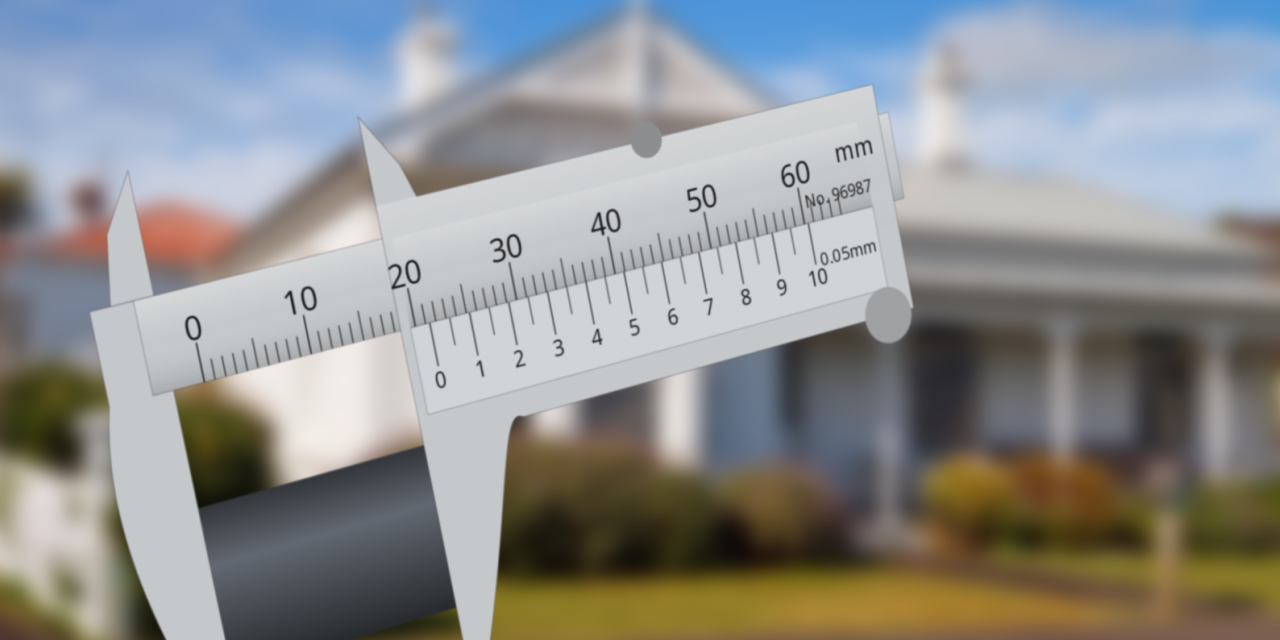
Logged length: 21.4 mm
